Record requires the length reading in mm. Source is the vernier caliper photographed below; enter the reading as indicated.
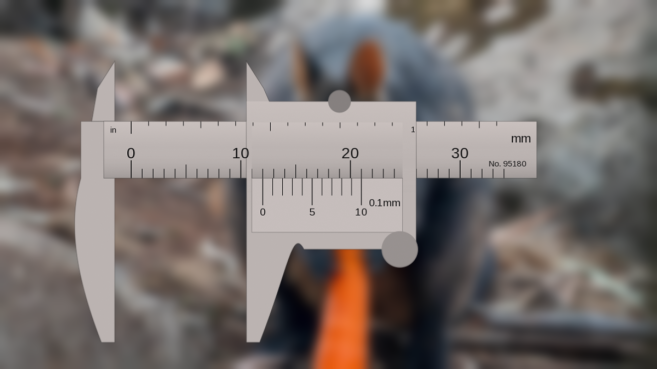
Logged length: 12.0 mm
